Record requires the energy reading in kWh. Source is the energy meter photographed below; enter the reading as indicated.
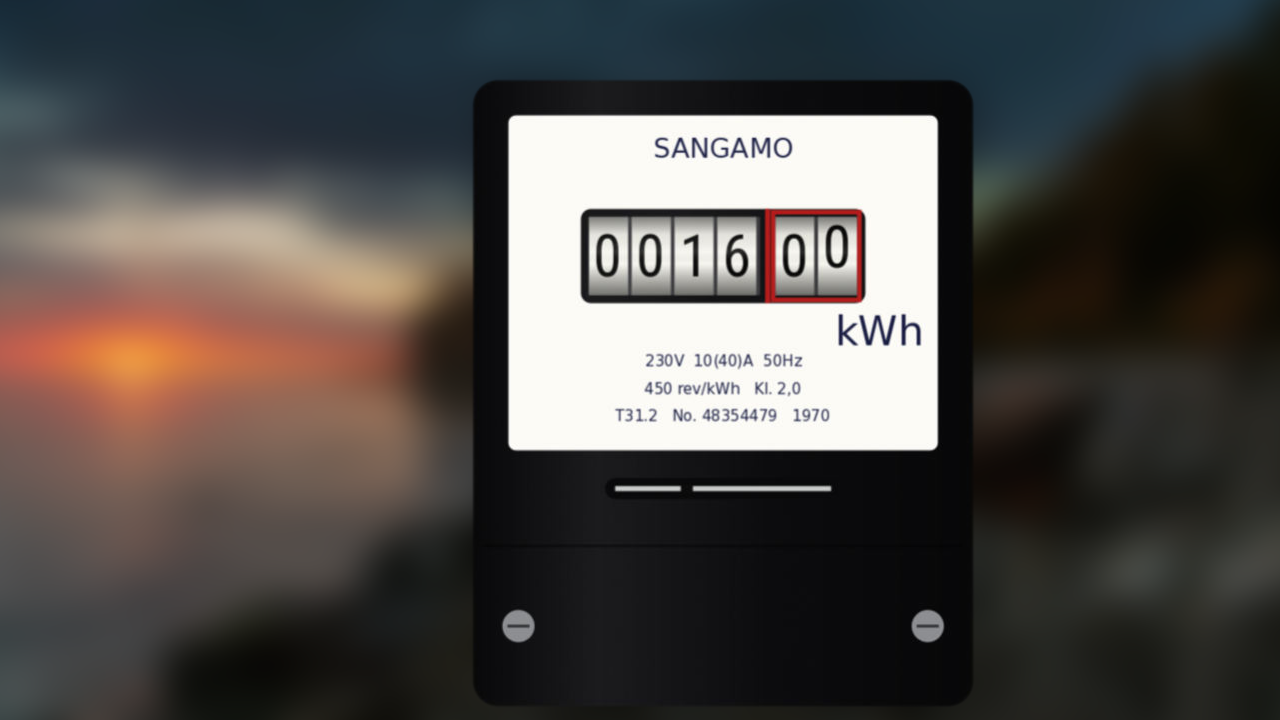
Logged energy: 16.00 kWh
